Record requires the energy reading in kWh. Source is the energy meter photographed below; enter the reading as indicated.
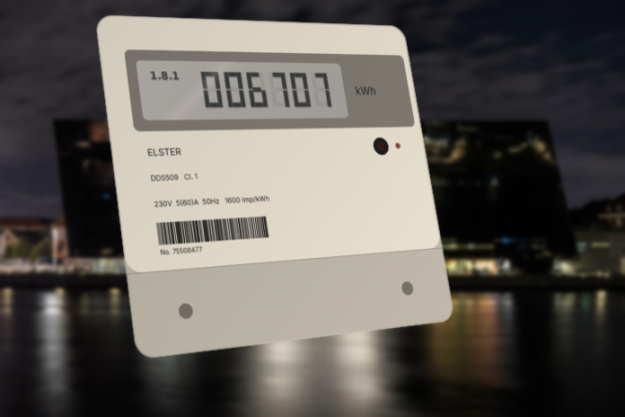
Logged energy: 6707 kWh
